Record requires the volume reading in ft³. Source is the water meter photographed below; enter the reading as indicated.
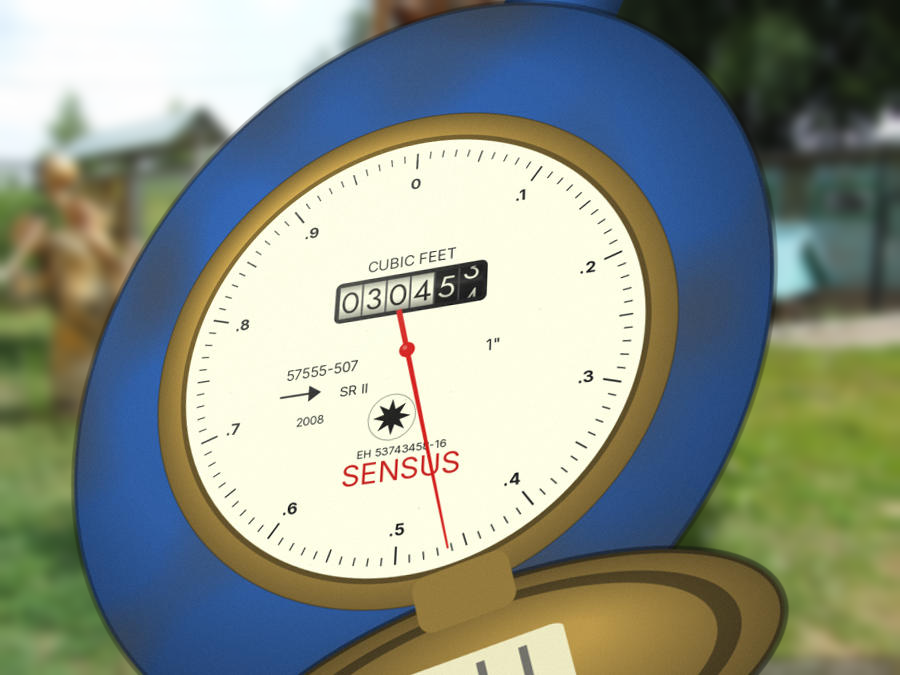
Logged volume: 30453.46 ft³
